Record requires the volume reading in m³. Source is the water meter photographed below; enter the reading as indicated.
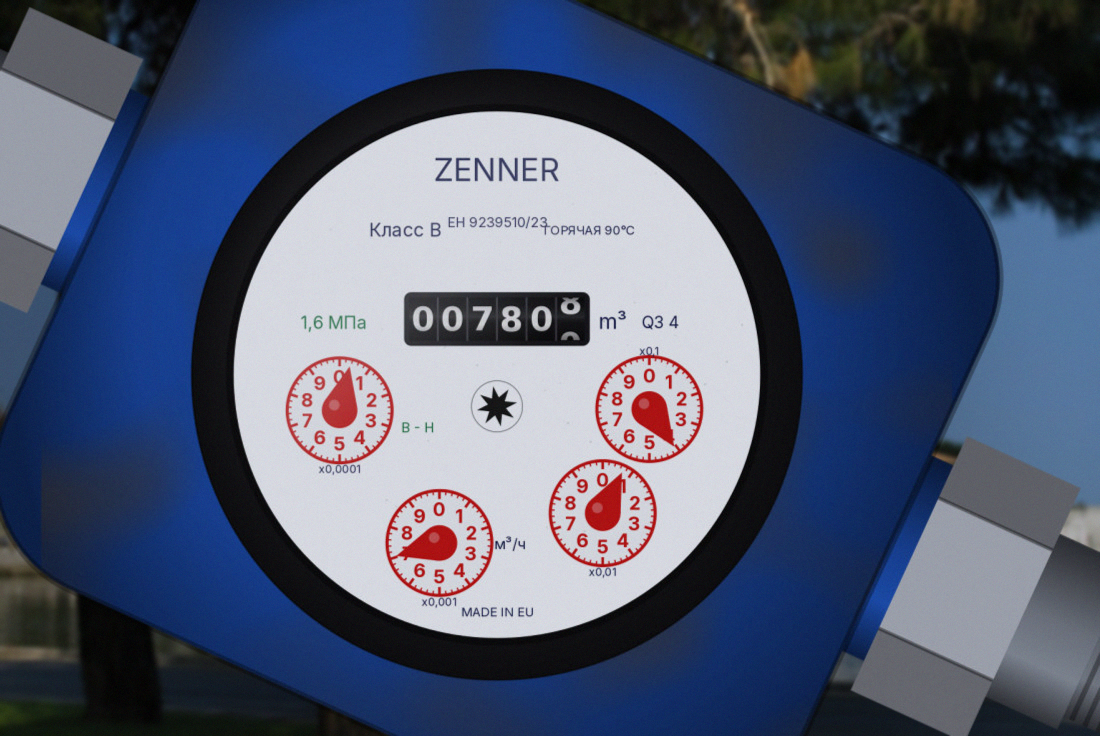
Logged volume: 7808.4070 m³
